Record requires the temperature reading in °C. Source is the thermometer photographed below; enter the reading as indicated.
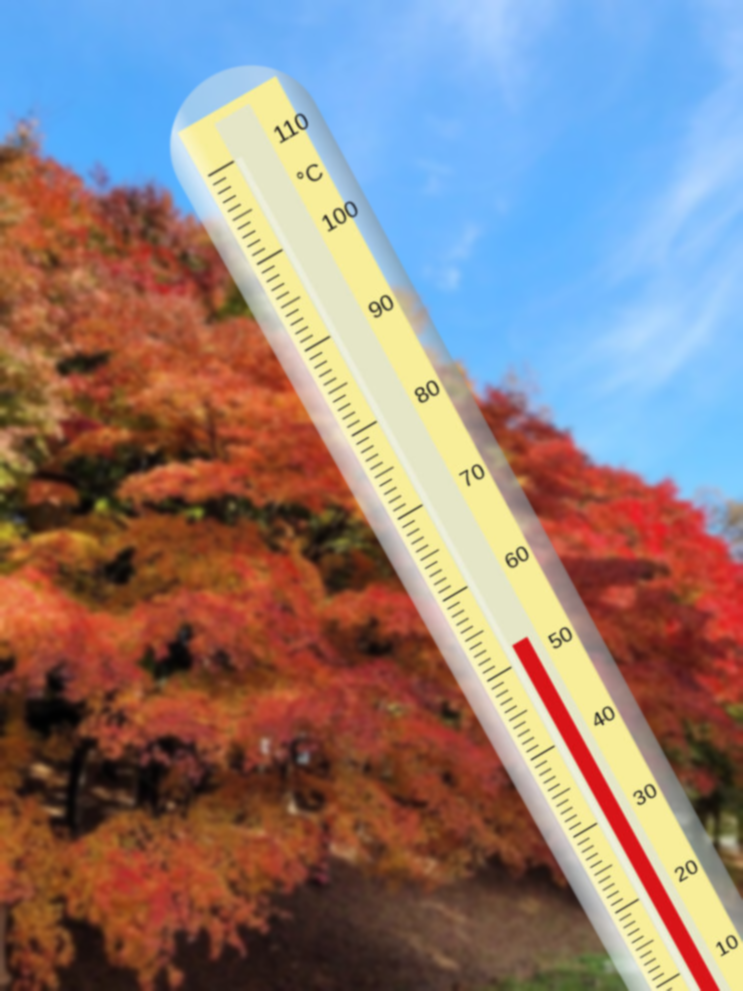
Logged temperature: 52 °C
